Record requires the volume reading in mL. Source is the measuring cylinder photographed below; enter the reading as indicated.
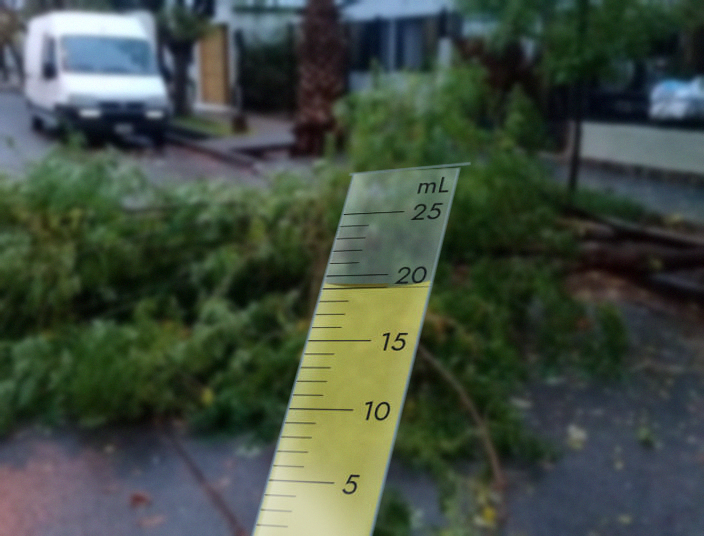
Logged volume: 19 mL
